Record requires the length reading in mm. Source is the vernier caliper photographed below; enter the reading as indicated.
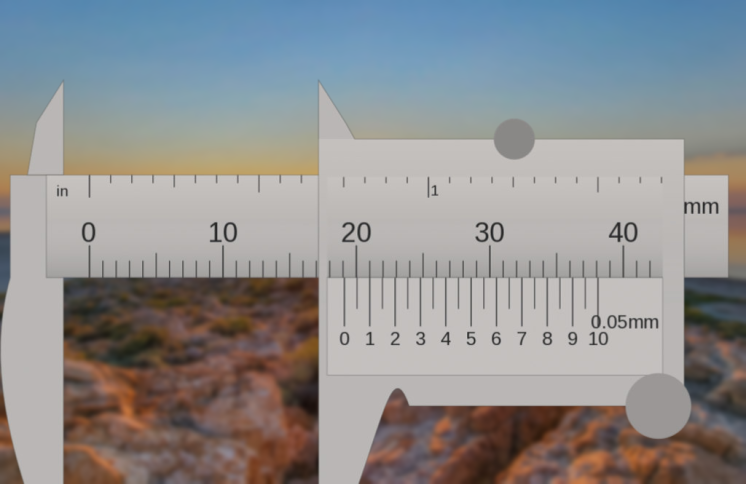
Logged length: 19.1 mm
